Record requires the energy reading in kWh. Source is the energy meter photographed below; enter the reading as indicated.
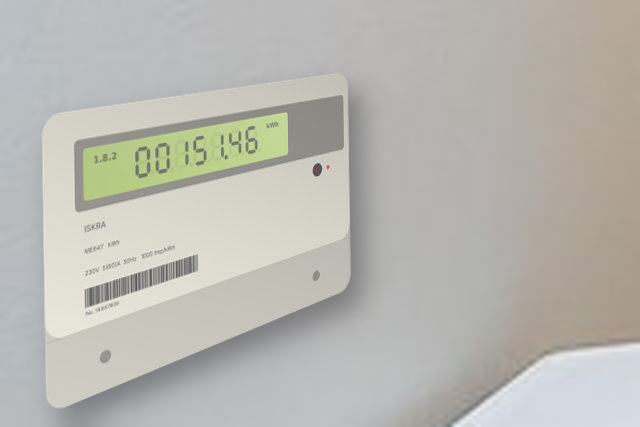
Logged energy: 151.46 kWh
